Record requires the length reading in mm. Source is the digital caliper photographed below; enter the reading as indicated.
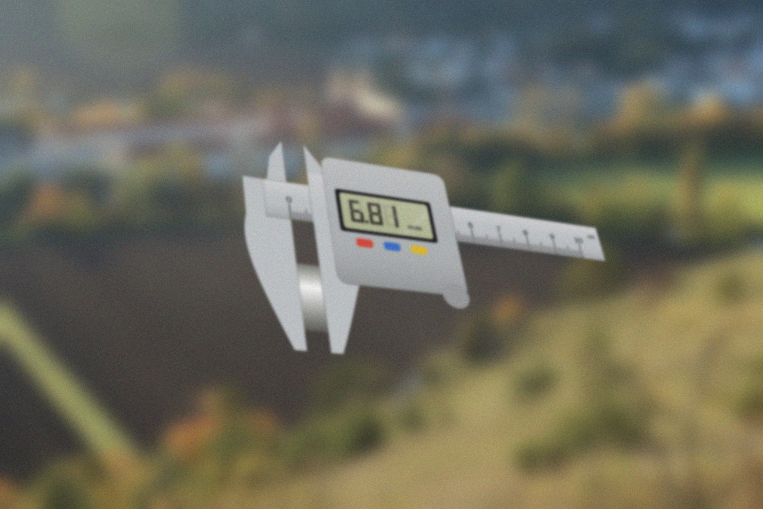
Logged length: 6.81 mm
